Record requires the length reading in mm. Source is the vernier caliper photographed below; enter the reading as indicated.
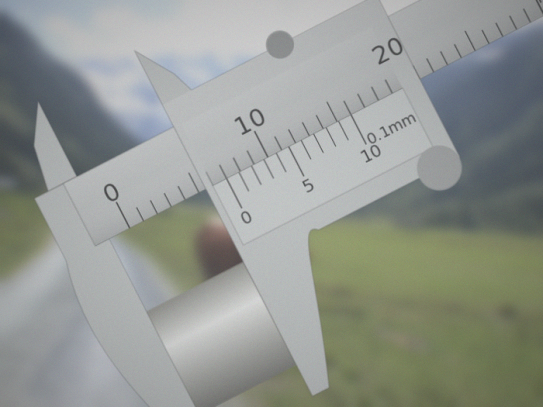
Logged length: 7.0 mm
